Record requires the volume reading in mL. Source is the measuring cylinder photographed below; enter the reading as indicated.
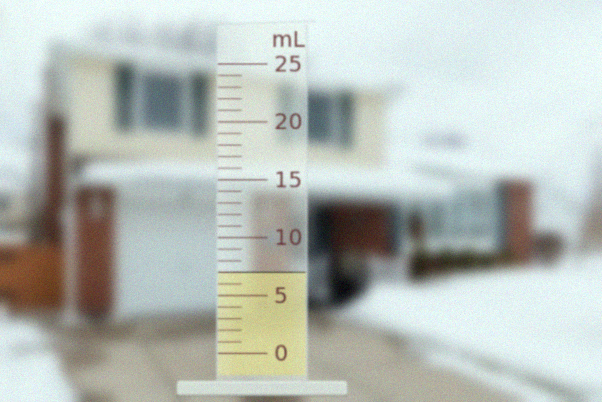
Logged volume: 7 mL
